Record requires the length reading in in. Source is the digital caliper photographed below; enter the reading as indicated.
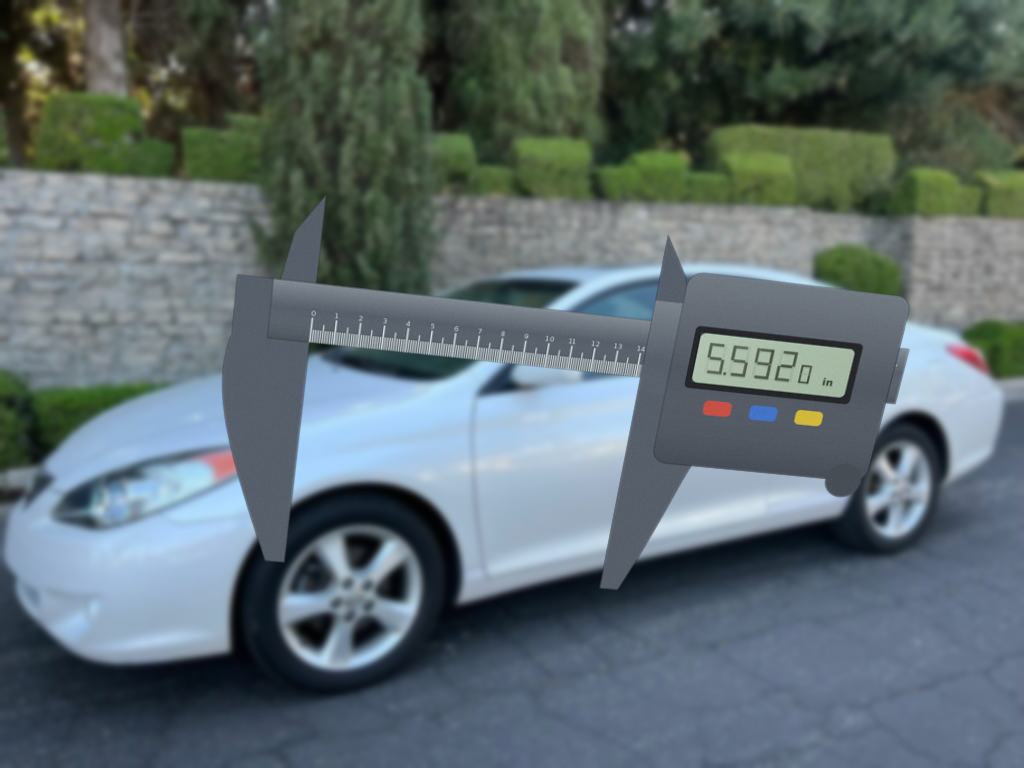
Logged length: 5.5920 in
